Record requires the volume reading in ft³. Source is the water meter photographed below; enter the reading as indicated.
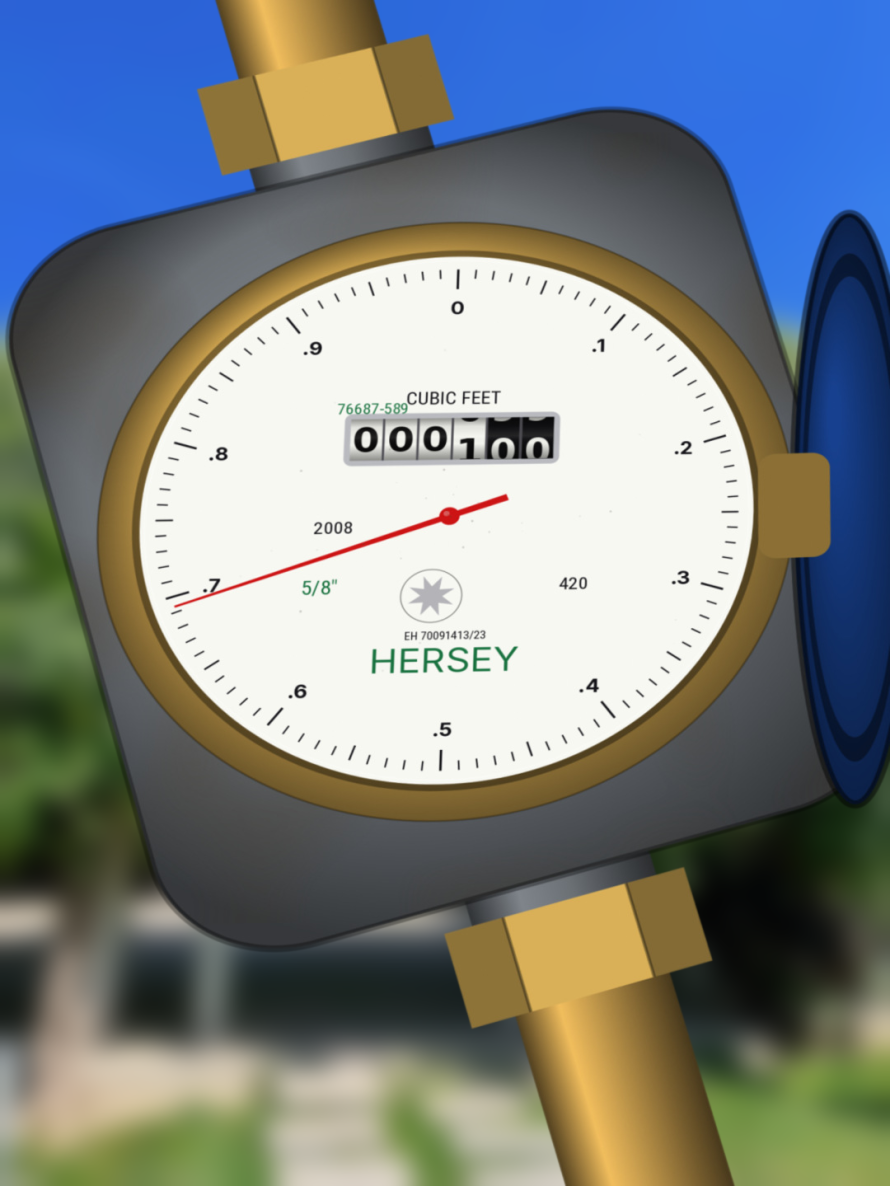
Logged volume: 99.69 ft³
